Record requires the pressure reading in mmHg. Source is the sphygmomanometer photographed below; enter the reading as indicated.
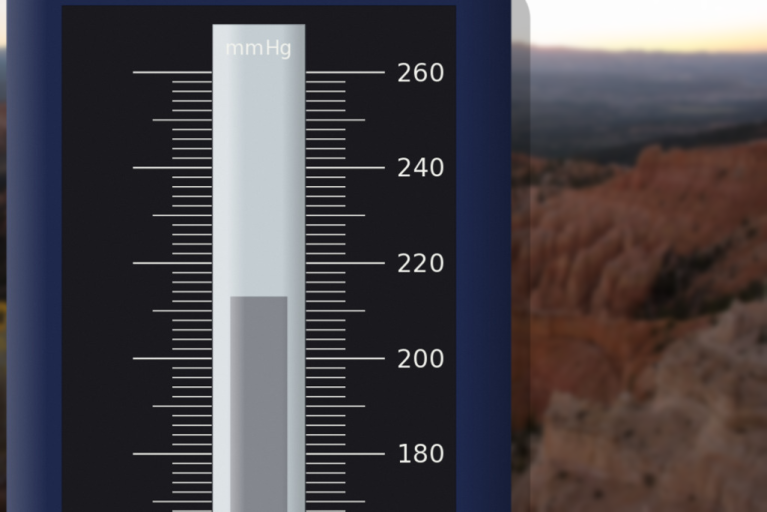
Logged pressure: 213 mmHg
